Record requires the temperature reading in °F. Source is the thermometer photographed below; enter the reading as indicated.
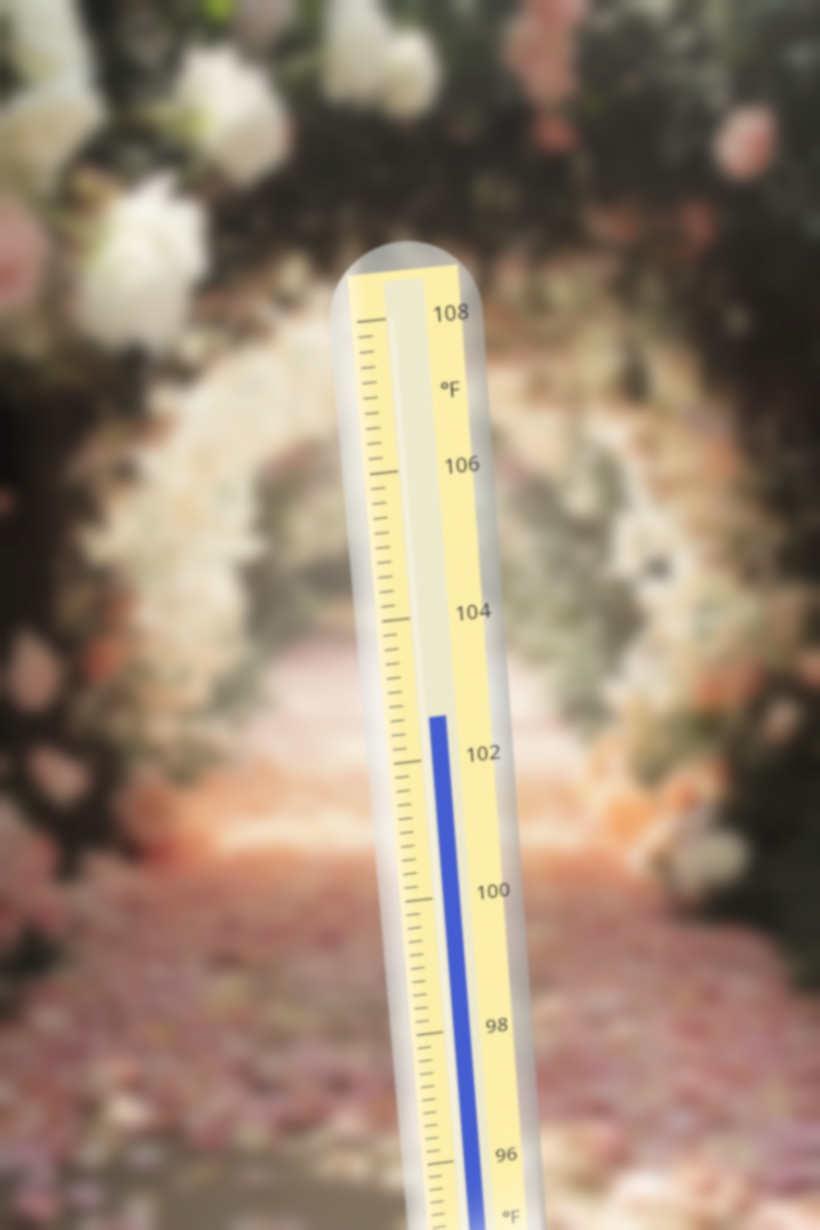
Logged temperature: 102.6 °F
